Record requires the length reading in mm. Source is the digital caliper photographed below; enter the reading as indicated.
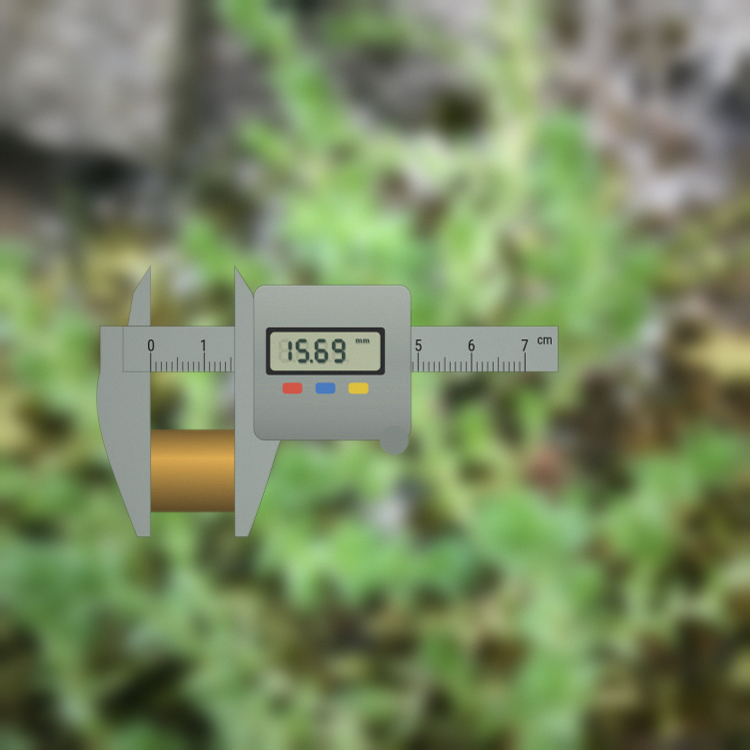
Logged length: 15.69 mm
